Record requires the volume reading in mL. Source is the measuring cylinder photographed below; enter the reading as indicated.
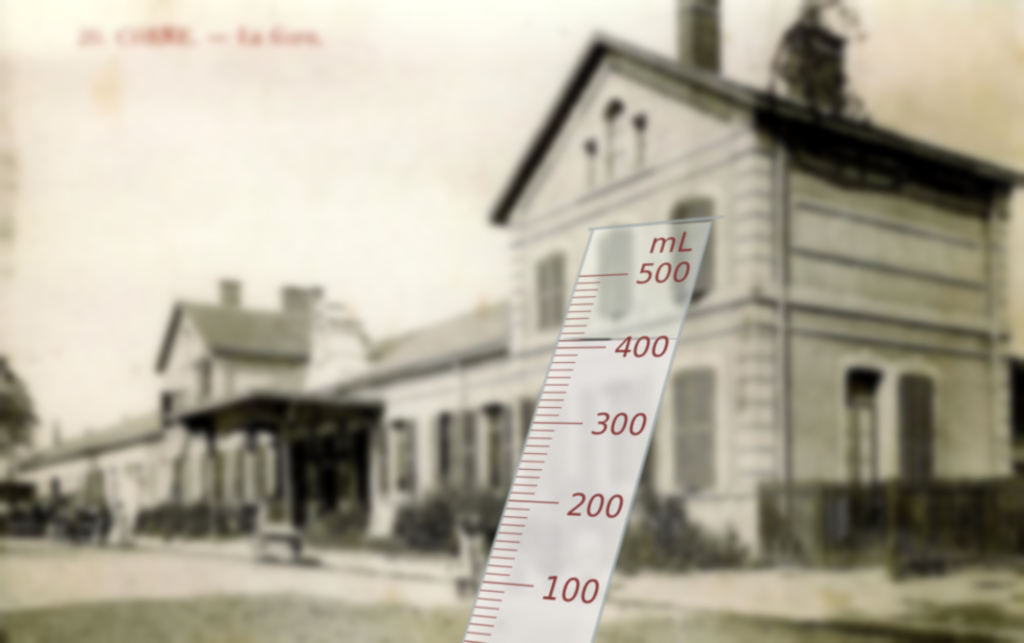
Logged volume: 410 mL
